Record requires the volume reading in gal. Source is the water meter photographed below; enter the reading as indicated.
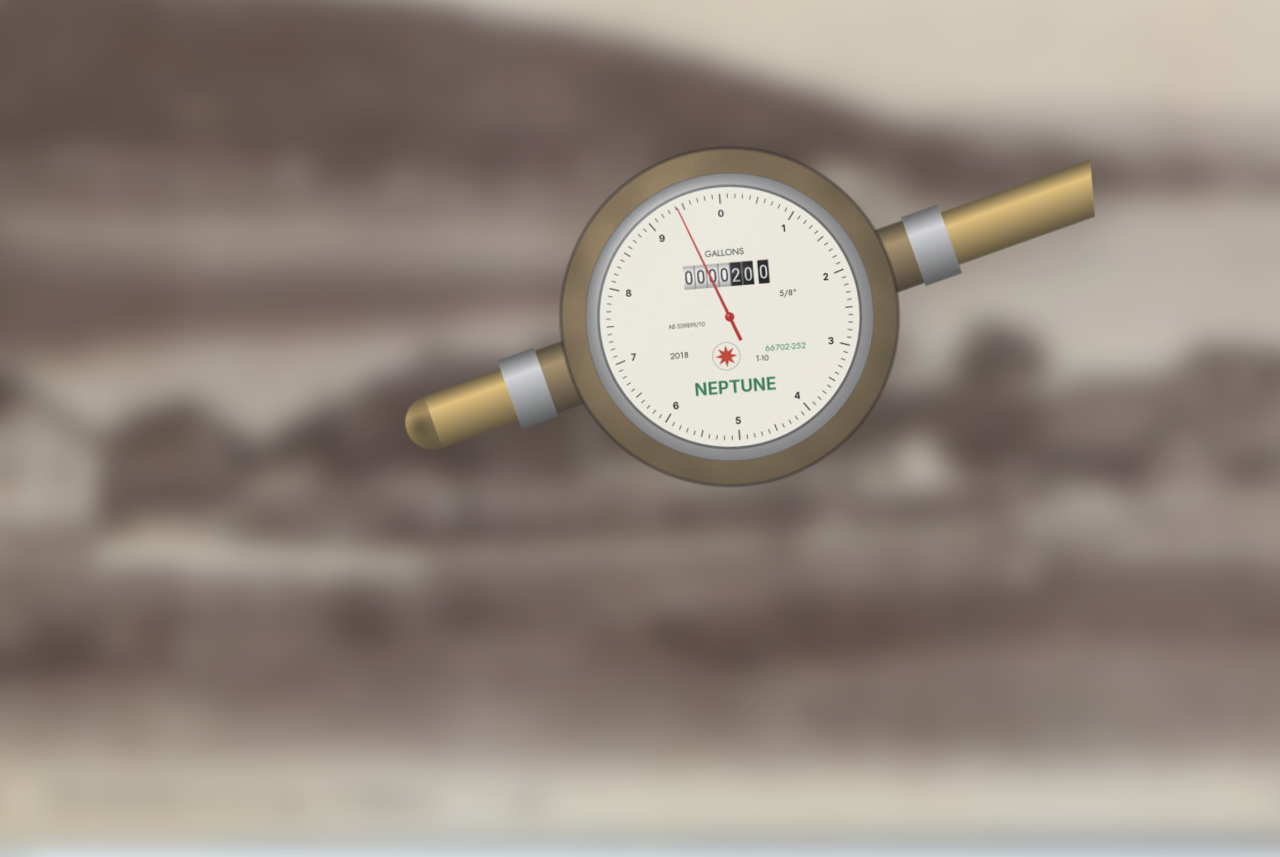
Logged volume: 199.4 gal
